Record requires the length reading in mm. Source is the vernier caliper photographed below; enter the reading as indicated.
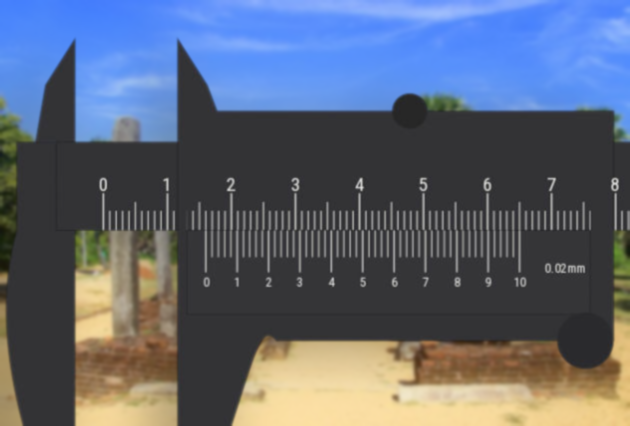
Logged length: 16.0 mm
